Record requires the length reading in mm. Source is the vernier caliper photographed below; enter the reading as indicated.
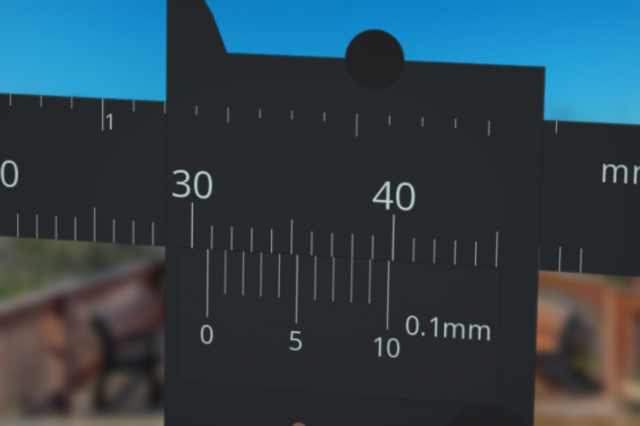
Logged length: 30.8 mm
